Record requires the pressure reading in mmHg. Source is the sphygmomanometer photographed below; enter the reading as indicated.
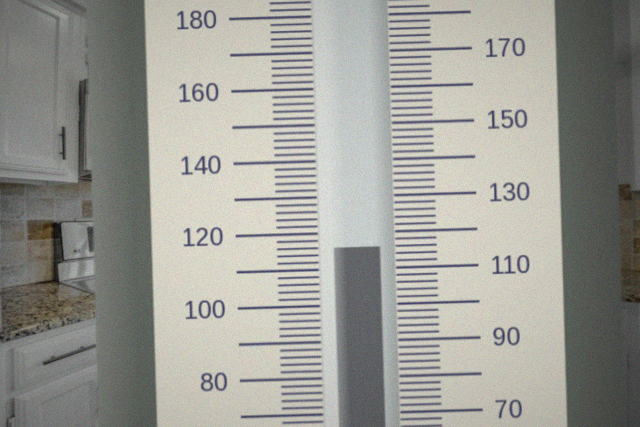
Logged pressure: 116 mmHg
